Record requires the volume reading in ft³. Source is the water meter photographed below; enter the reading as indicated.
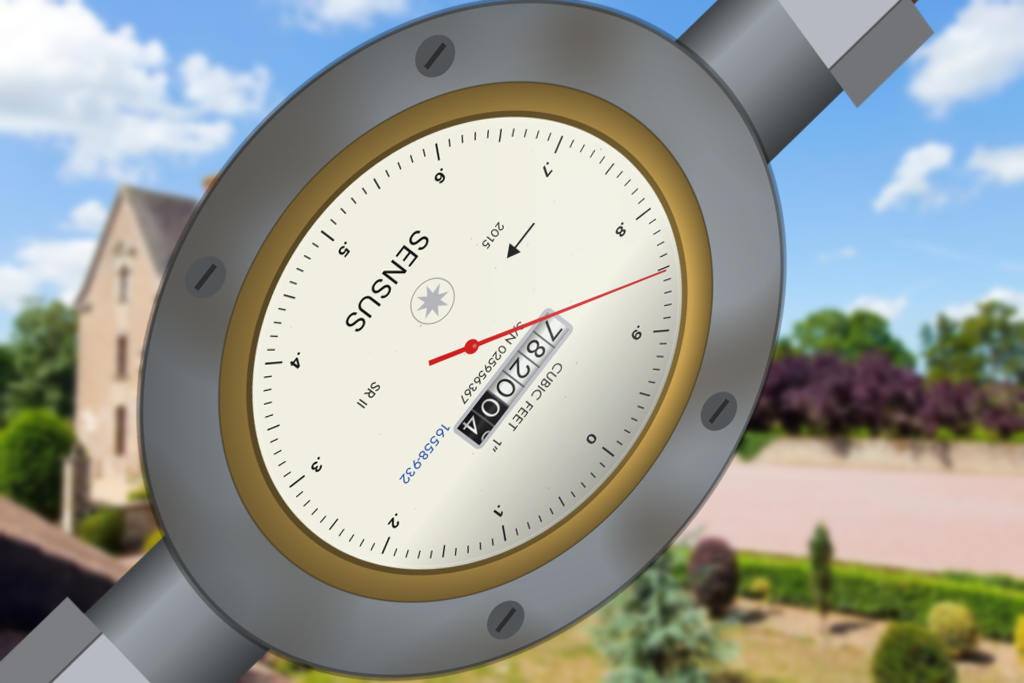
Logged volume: 782003.85 ft³
